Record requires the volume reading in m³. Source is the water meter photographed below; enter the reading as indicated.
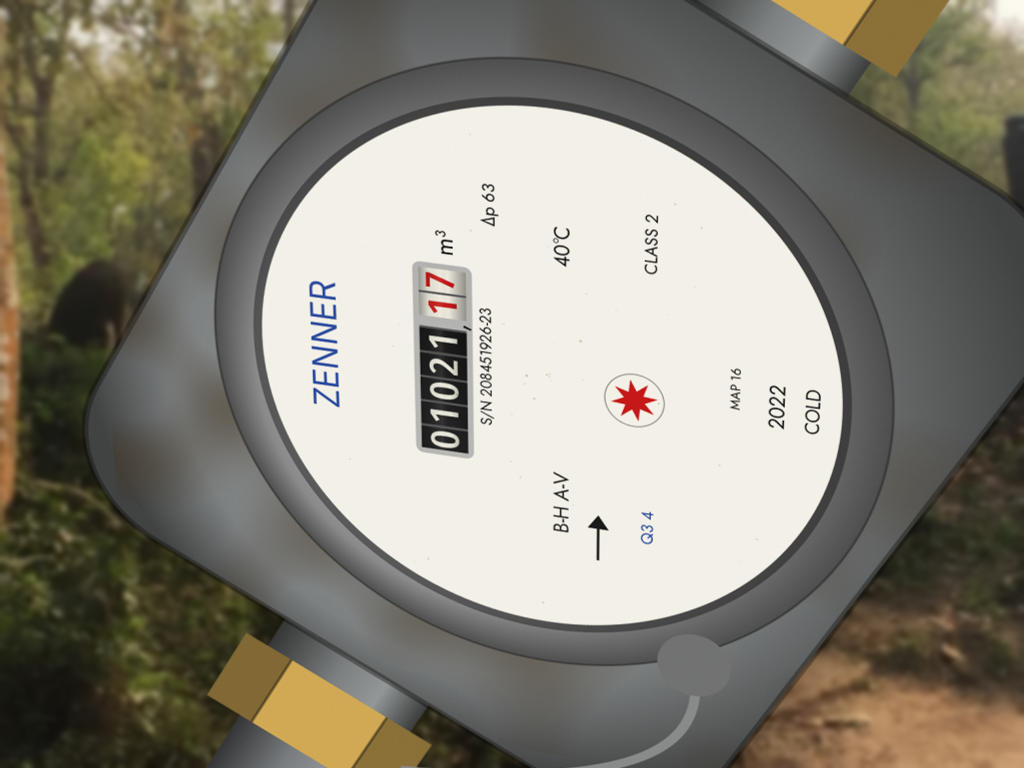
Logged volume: 1021.17 m³
